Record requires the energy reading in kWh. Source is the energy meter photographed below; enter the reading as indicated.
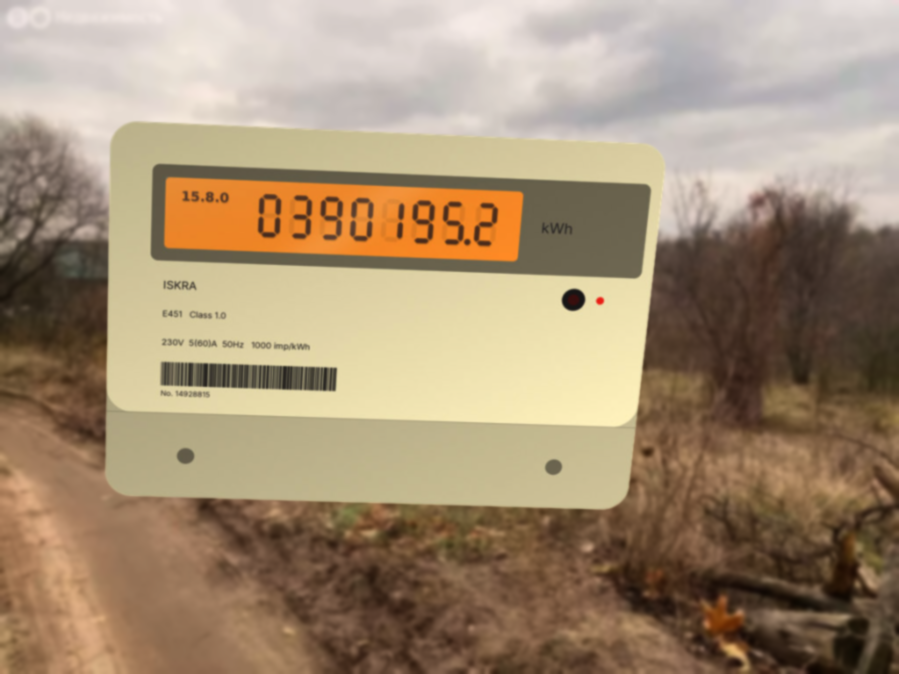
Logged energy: 390195.2 kWh
